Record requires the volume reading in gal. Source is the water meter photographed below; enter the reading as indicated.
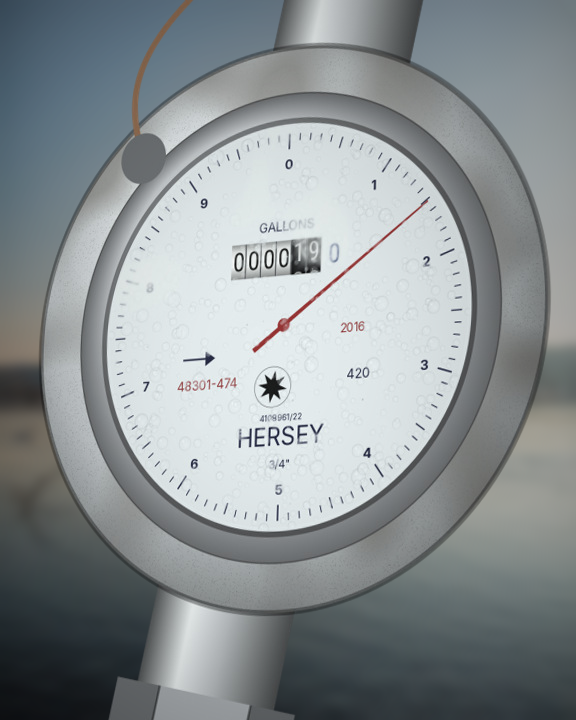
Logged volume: 191.5 gal
